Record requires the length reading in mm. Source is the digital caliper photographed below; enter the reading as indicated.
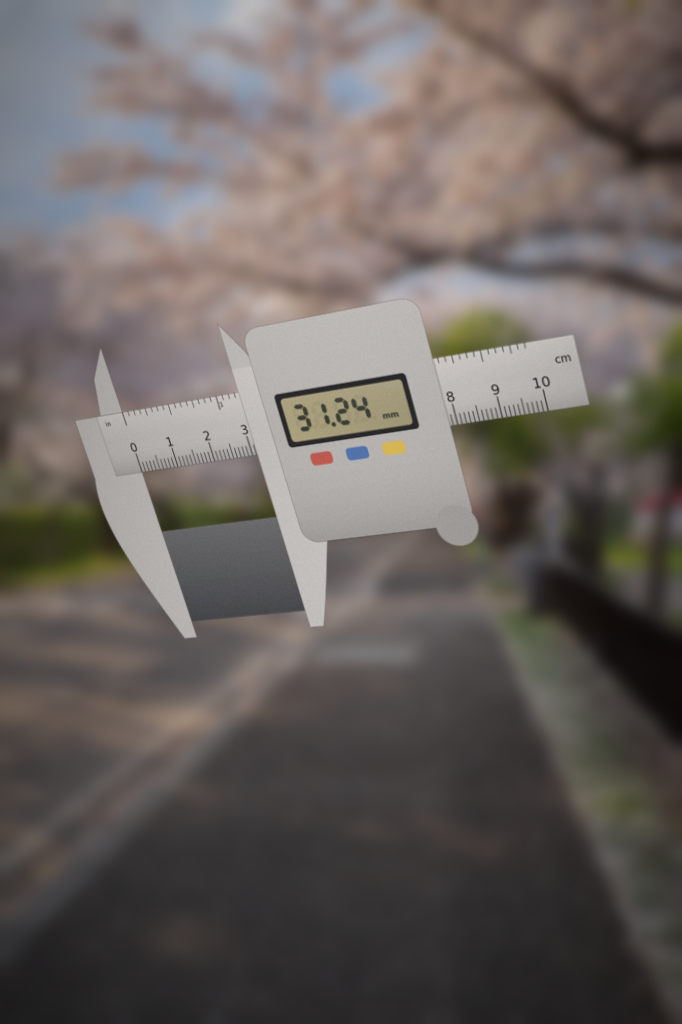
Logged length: 31.24 mm
